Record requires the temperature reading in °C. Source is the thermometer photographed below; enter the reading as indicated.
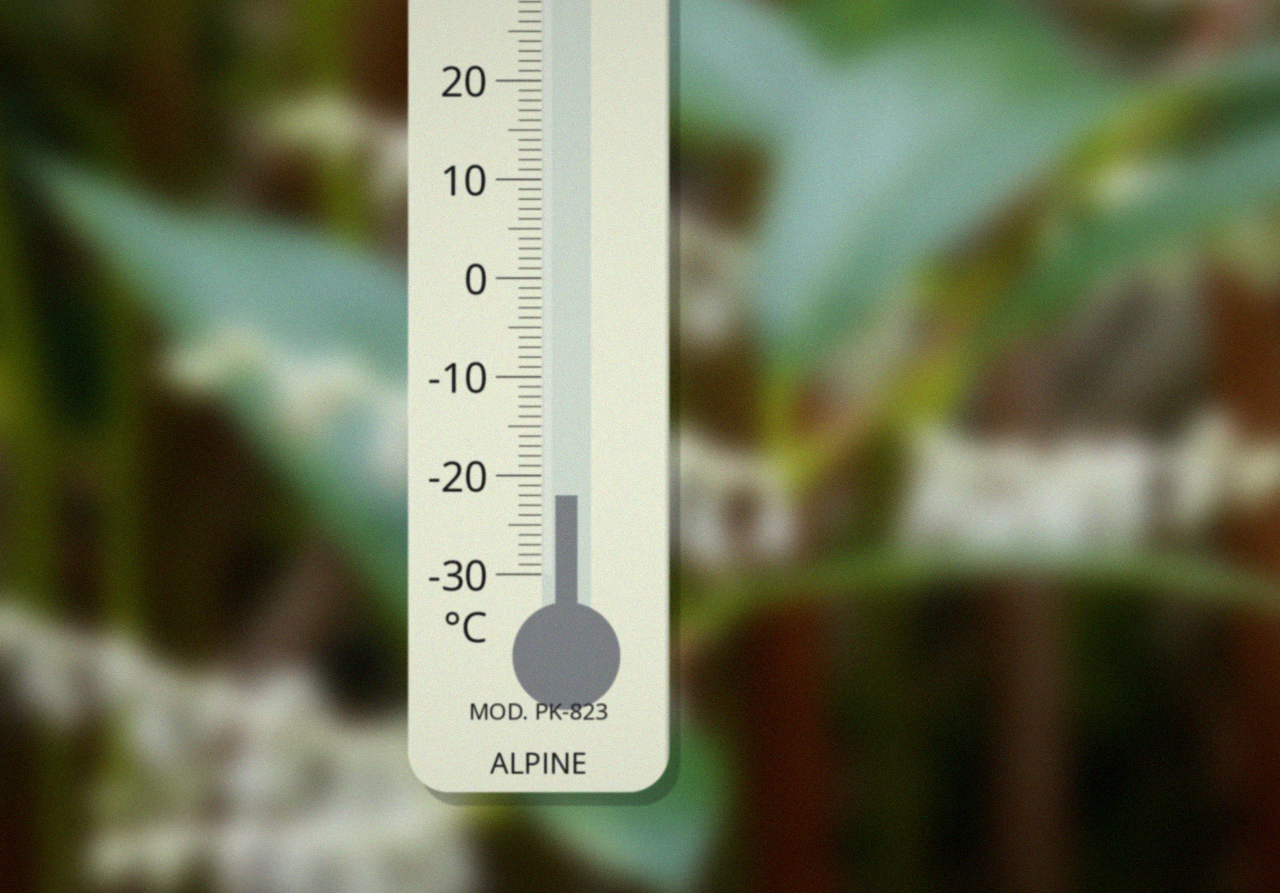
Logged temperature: -22 °C
